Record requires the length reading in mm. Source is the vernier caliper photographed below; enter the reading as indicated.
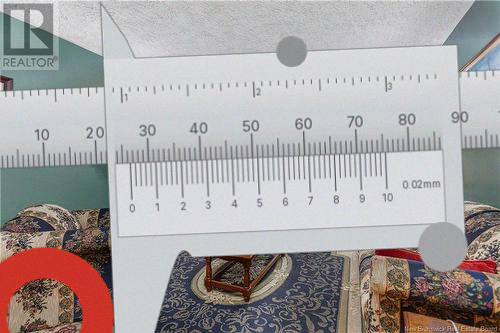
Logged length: 26.5 mm
